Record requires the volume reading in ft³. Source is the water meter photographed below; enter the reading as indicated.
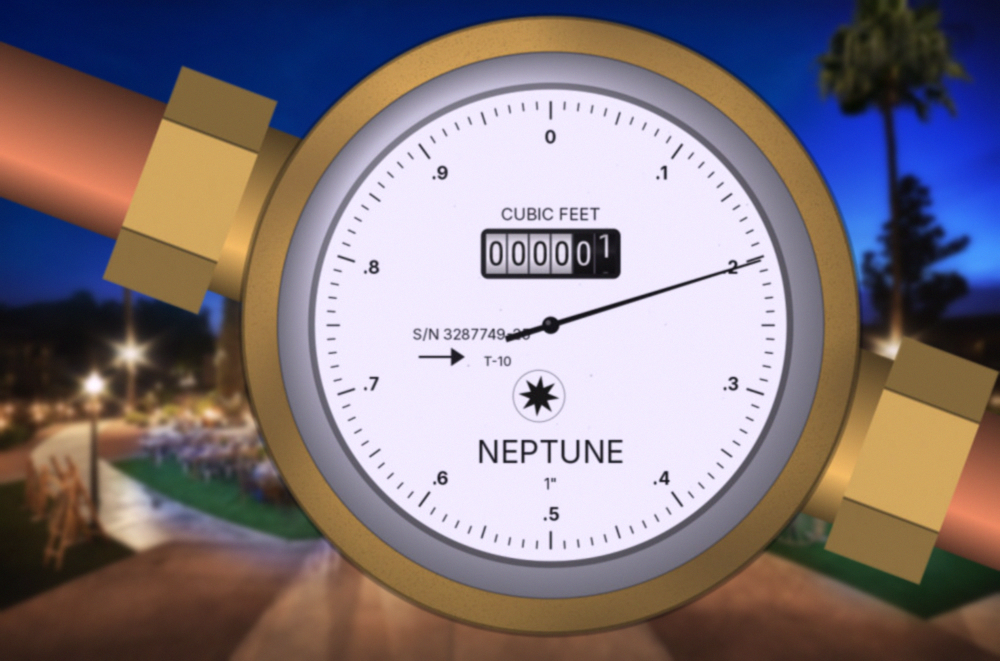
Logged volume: 1.20 ft³
